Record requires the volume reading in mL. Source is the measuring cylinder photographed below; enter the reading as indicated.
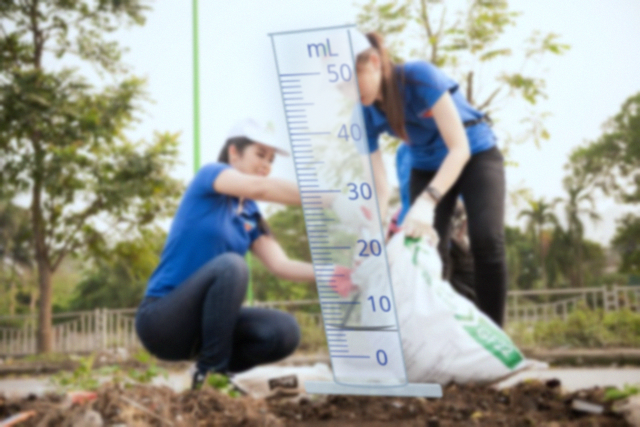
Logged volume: 5 mL
